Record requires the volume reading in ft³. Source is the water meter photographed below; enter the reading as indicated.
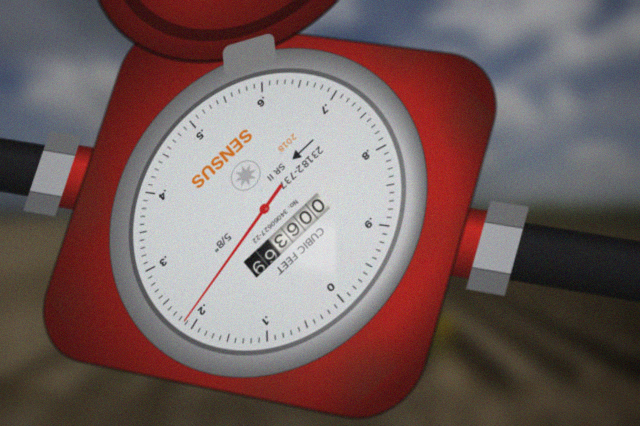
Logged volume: 6369.21 ft³
